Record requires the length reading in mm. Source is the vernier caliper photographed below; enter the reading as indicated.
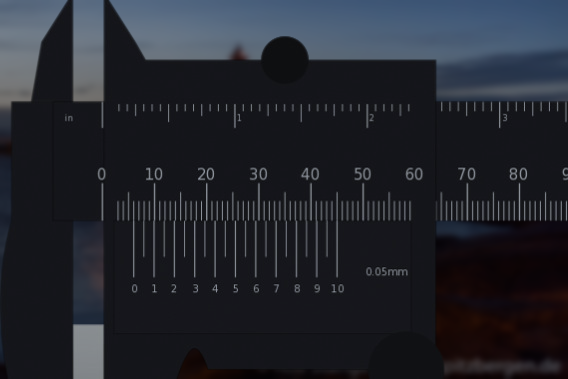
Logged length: 6.0 mm
